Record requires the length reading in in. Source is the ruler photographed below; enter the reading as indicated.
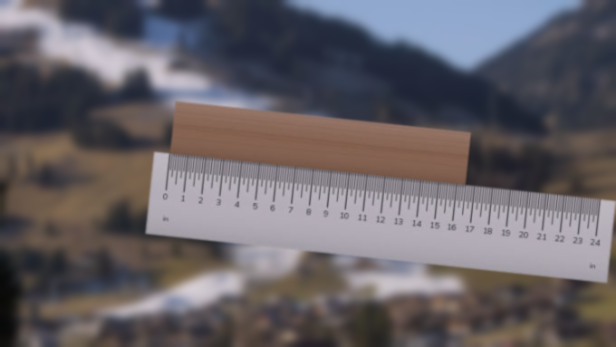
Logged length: 16.5 in
